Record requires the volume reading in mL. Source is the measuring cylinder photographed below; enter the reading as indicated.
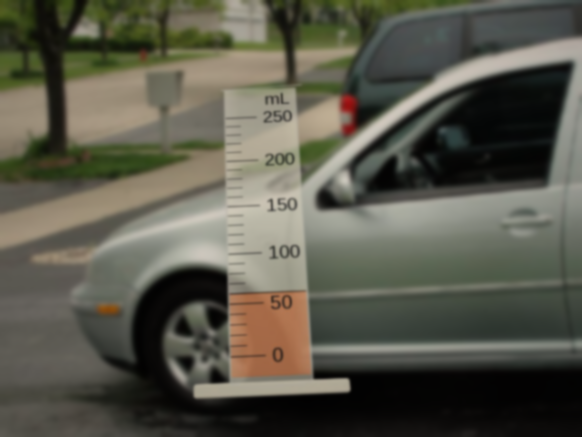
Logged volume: 60 mL
